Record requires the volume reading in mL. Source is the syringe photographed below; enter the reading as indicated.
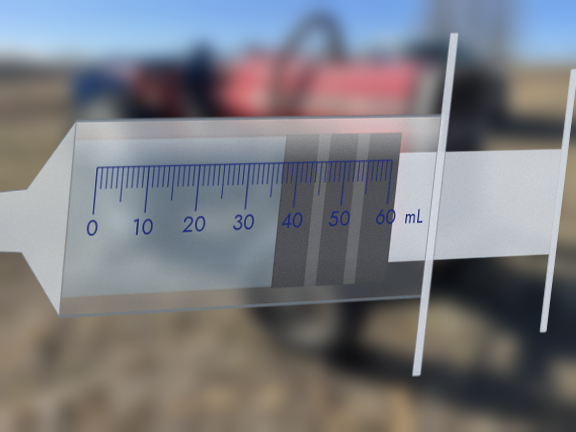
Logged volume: 37 mL
